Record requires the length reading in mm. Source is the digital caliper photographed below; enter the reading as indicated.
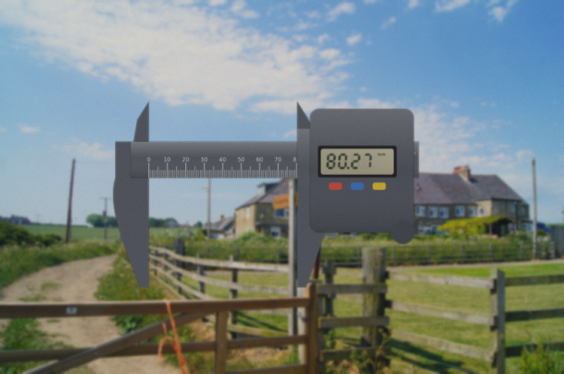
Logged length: 80.27 mm
